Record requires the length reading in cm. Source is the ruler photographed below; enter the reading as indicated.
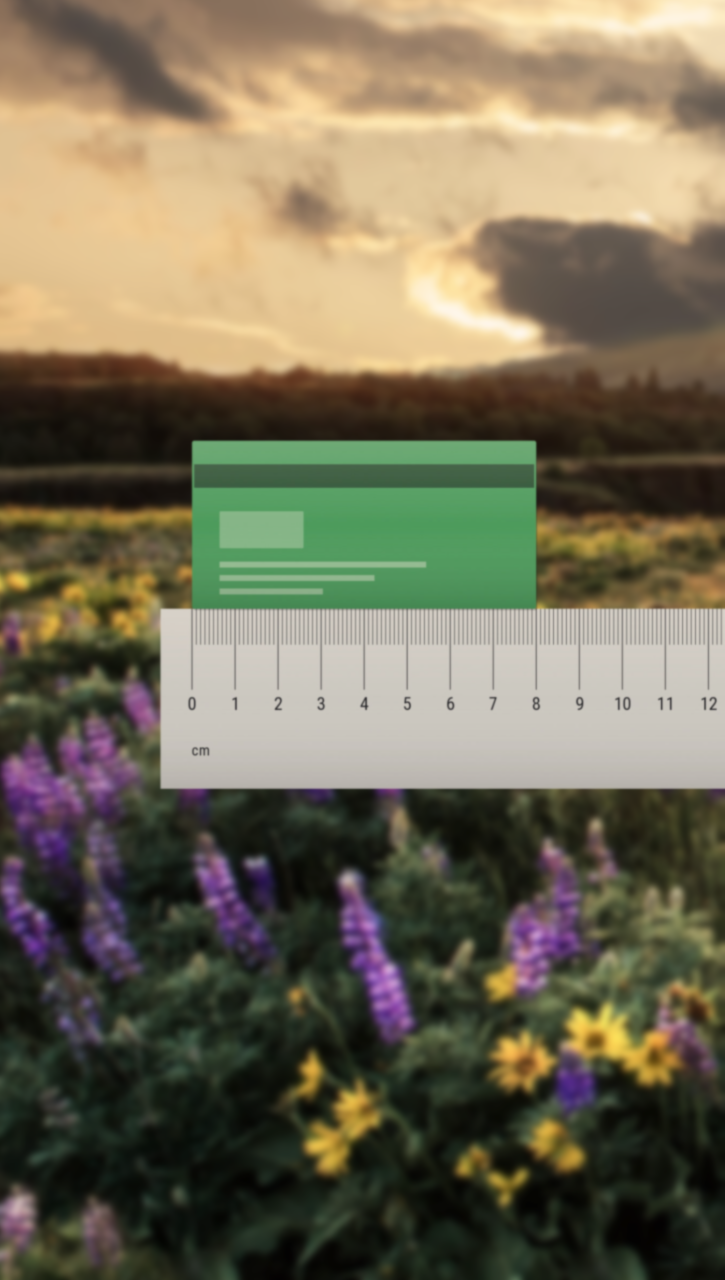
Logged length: 8 cm
